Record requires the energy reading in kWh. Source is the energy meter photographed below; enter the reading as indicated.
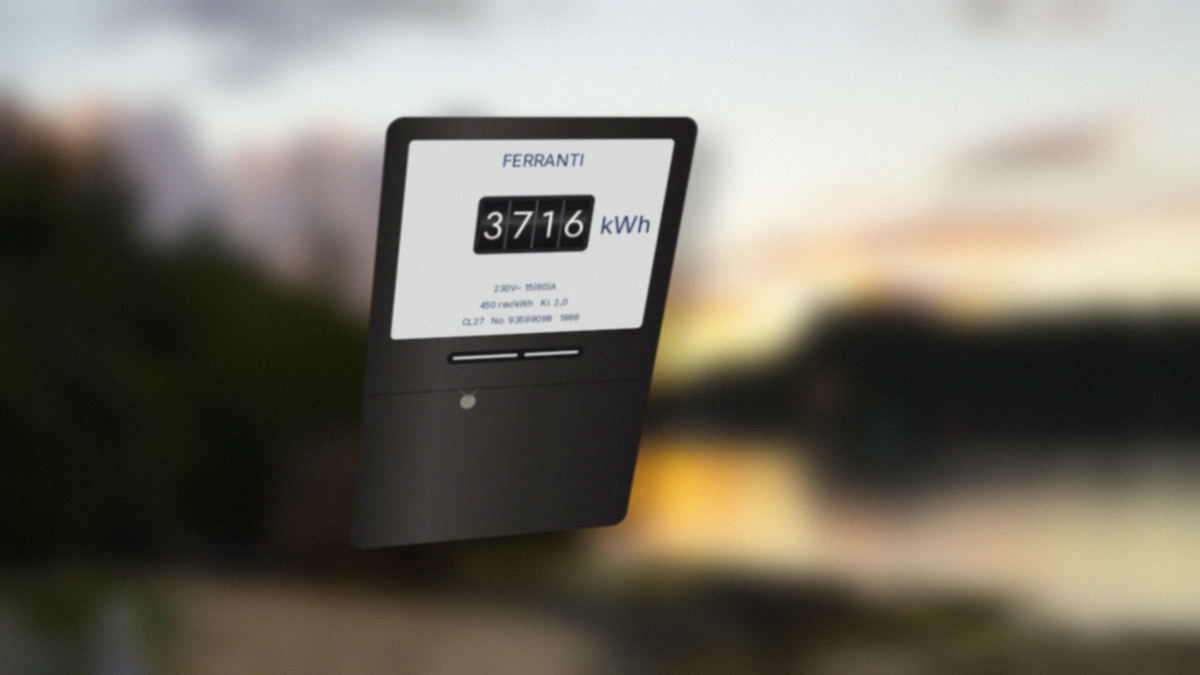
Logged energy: 3716 kWh
